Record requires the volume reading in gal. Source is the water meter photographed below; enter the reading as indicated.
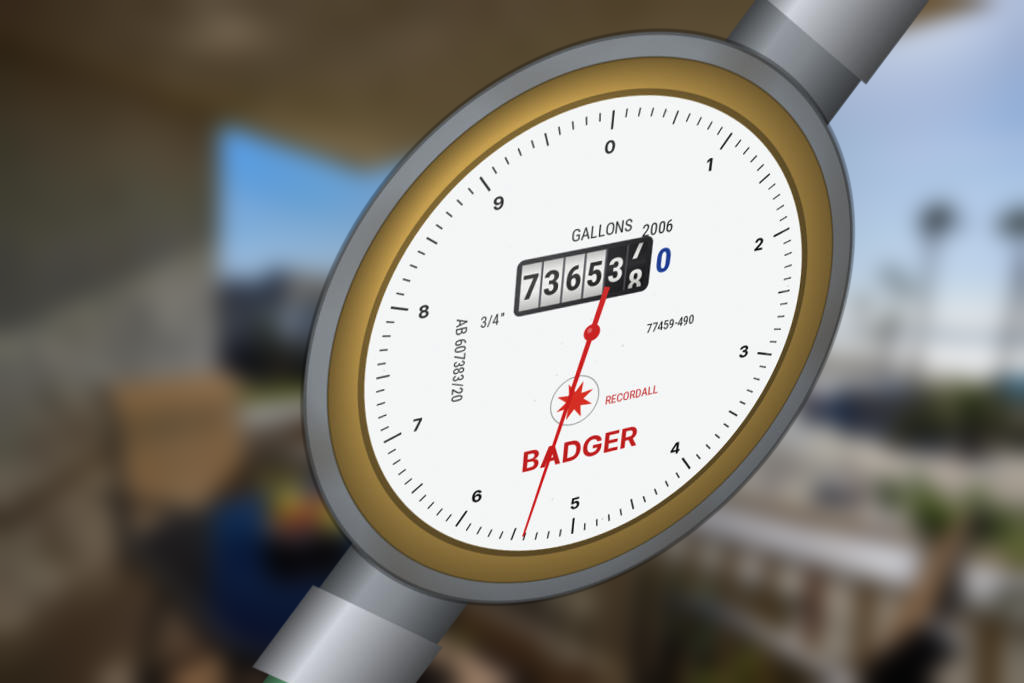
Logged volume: 7365375.4 gal
